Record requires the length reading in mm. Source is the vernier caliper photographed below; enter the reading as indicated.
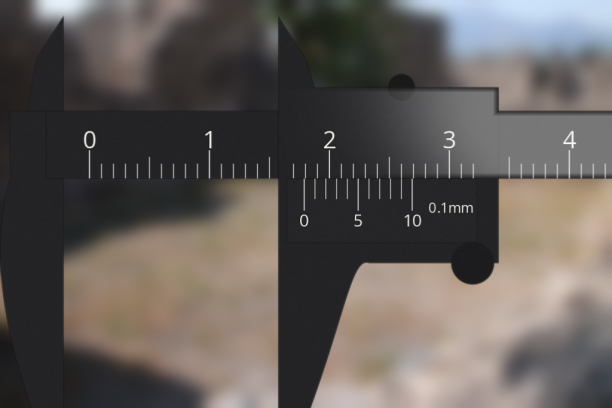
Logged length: 17.9 mm
